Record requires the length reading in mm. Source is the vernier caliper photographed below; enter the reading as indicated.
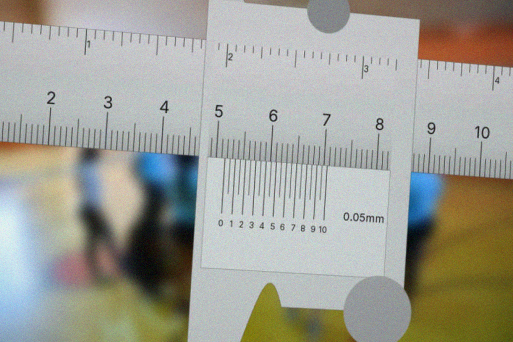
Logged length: 51.6 mm
